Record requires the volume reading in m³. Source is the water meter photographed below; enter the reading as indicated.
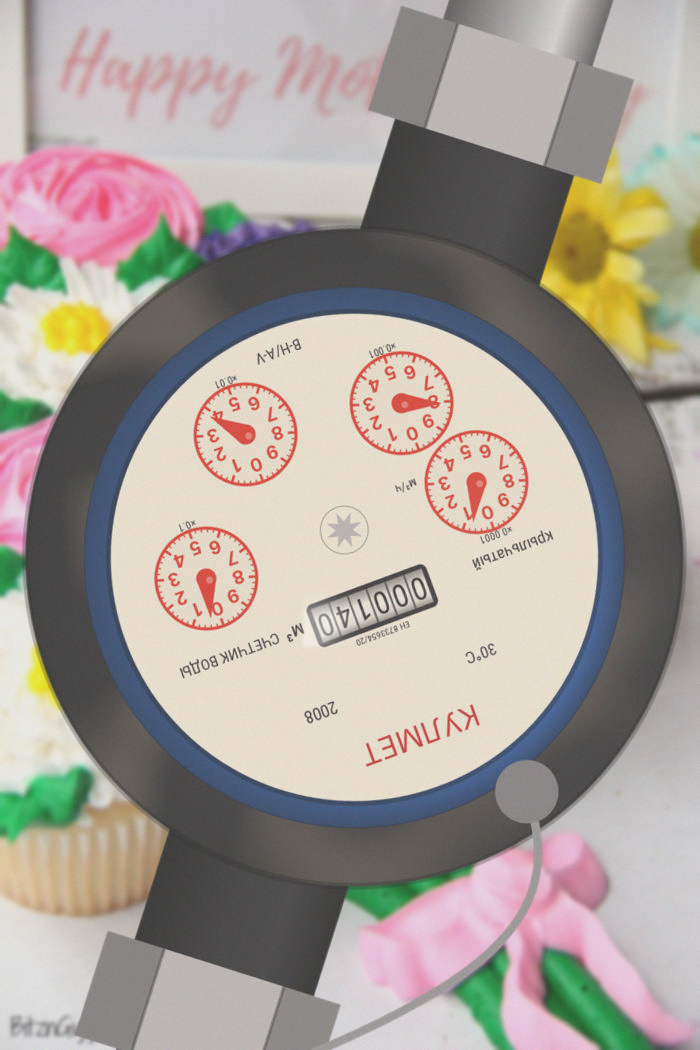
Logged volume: 140.0380 m³
